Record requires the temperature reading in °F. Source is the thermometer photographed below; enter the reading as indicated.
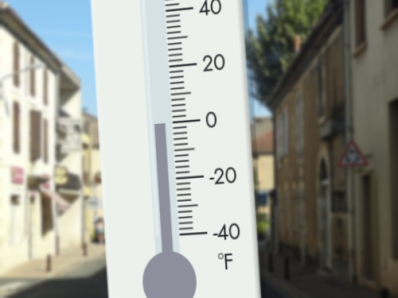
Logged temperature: 0 °F
